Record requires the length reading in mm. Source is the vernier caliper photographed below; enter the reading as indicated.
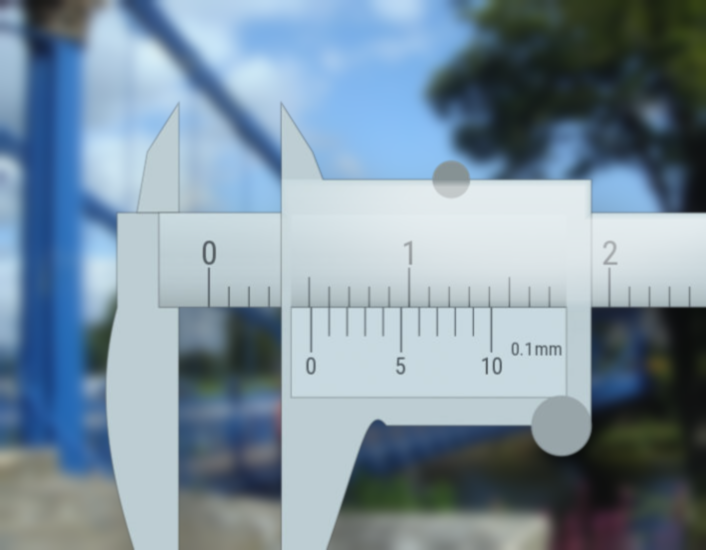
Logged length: 5.1 mm
